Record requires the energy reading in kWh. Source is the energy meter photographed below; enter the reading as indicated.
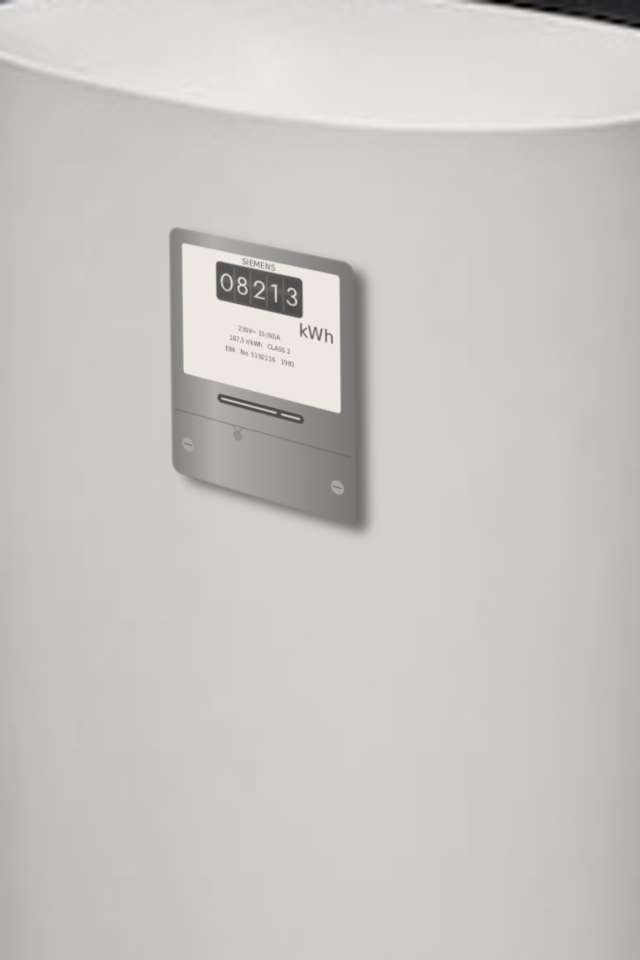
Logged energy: 8213 kWh
